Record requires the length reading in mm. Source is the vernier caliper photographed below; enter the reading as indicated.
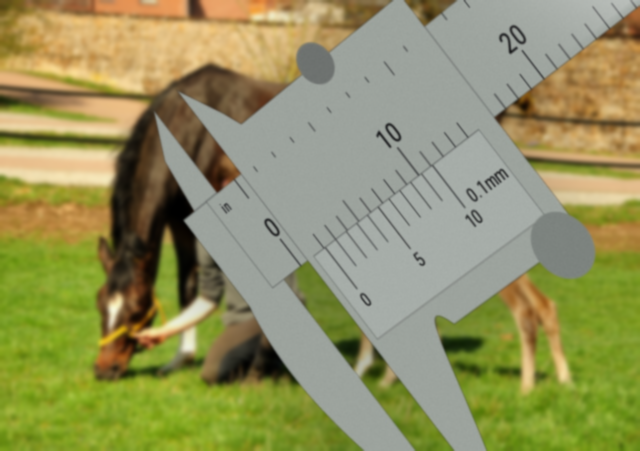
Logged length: 2.1 mm
